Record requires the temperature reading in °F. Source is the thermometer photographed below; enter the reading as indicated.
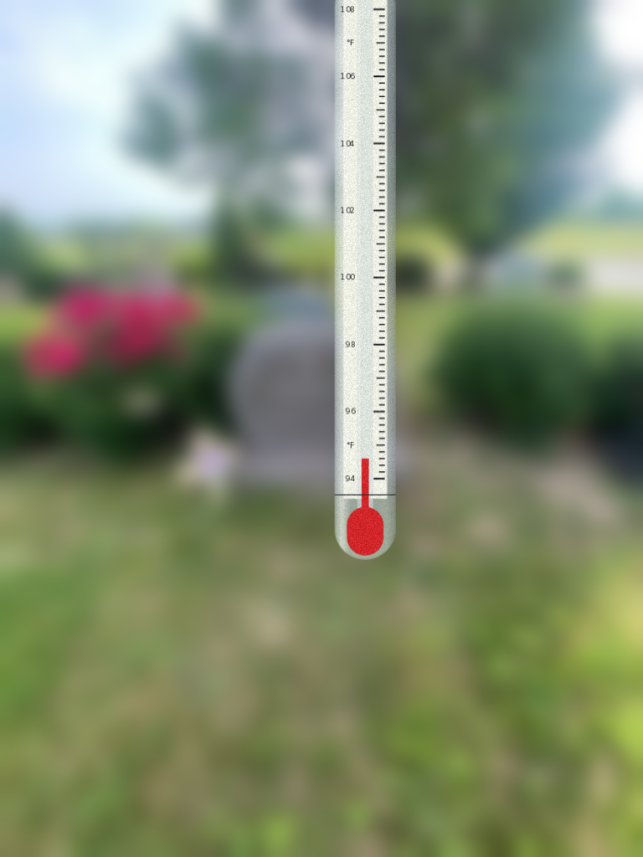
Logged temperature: 94.6 °F
